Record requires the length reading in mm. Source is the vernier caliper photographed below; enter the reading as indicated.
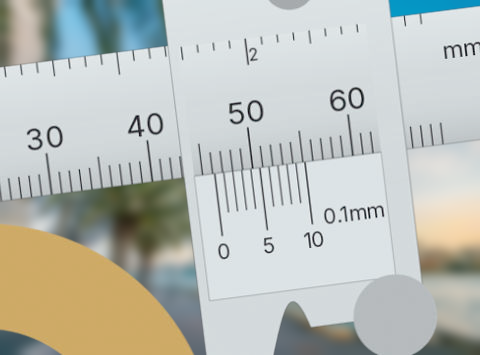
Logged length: 46.2 mm
